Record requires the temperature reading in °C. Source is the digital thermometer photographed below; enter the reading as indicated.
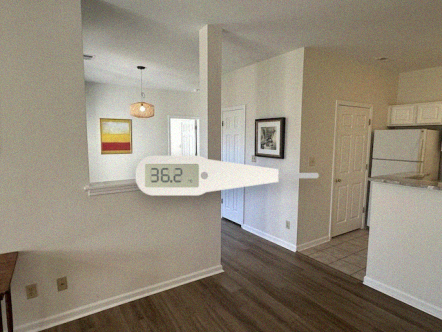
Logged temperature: 36.2 °C
